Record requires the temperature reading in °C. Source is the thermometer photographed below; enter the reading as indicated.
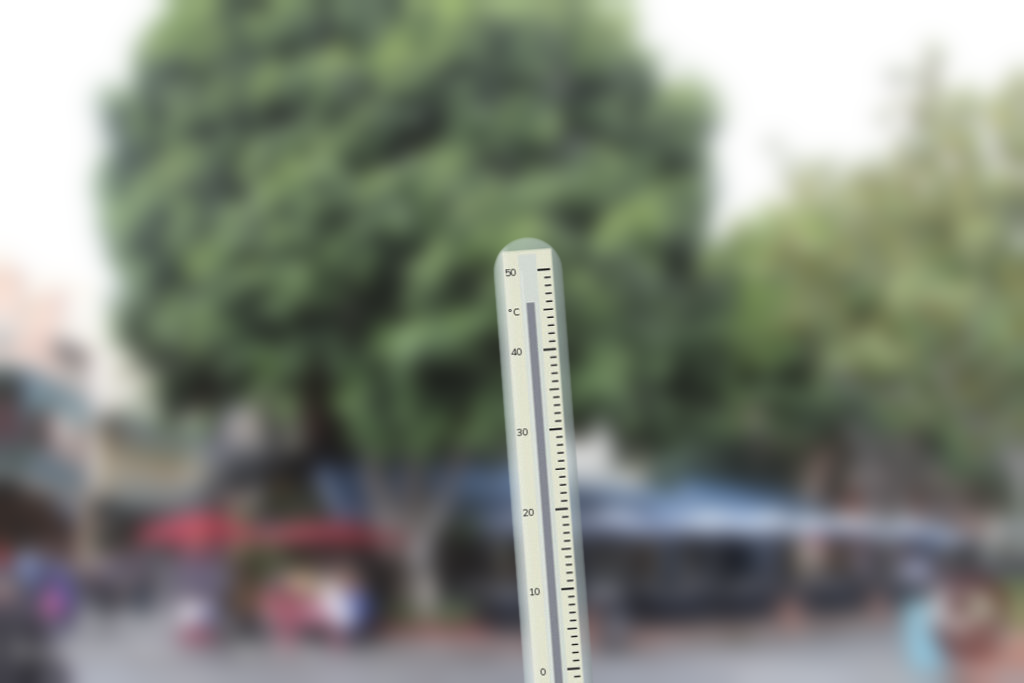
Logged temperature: 46 °C
